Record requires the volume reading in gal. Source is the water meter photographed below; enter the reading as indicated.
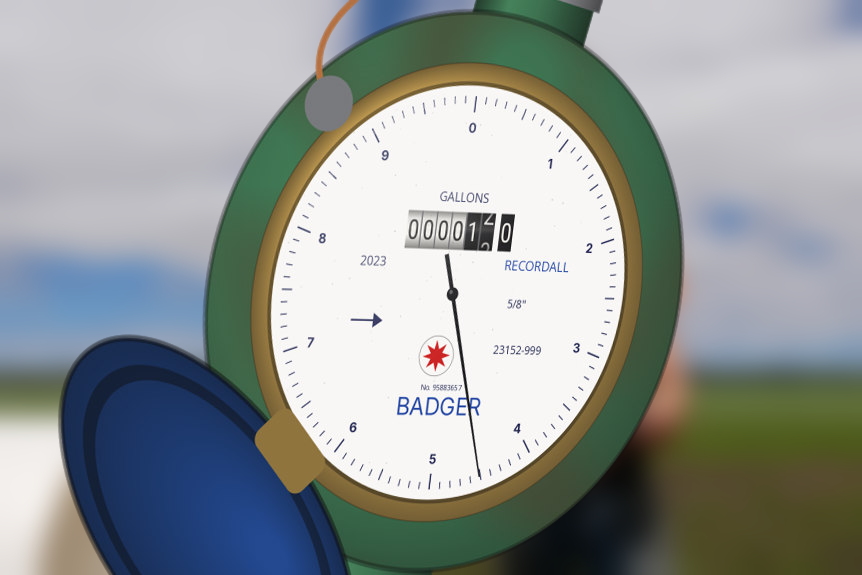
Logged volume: 124.5 gal
